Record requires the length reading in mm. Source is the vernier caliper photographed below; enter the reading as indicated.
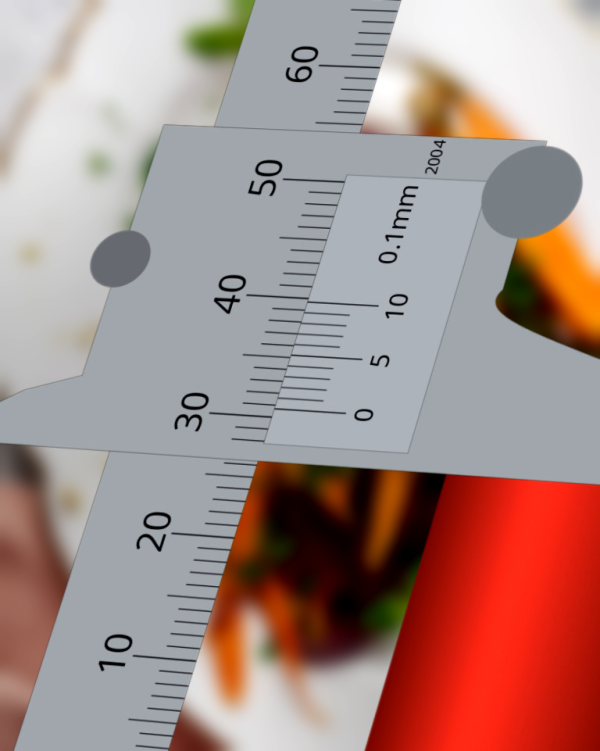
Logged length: 30.7 mm
